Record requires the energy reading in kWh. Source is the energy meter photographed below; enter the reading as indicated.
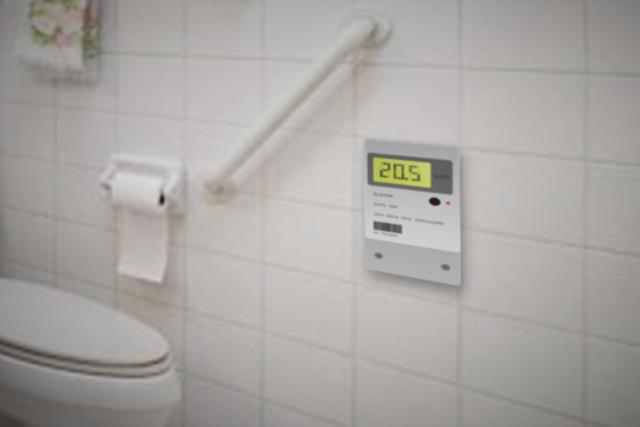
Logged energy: 20.5 kWh
